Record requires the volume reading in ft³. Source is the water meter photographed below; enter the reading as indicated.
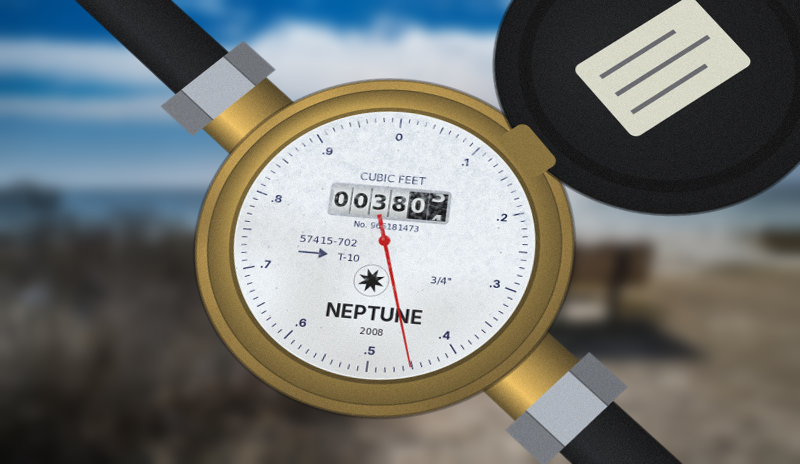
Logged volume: 3803.45 ft³
